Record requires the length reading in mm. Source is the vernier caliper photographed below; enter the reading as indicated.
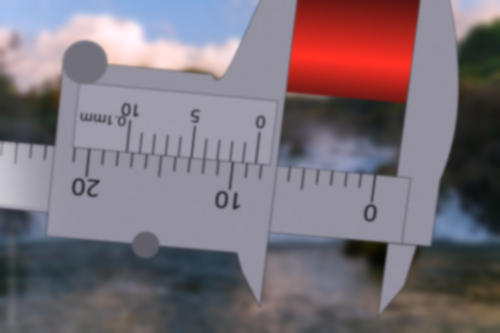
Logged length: 8.4 mm
